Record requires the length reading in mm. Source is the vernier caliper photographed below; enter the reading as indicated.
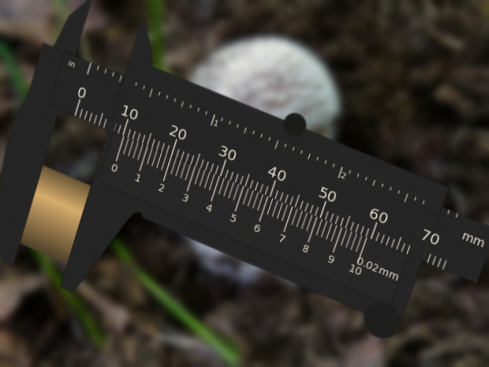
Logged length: 10.2 mm
